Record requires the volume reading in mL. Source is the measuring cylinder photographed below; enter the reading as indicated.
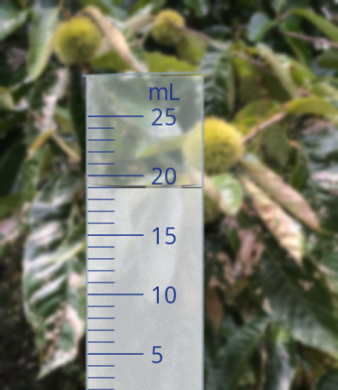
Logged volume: 19 mL
